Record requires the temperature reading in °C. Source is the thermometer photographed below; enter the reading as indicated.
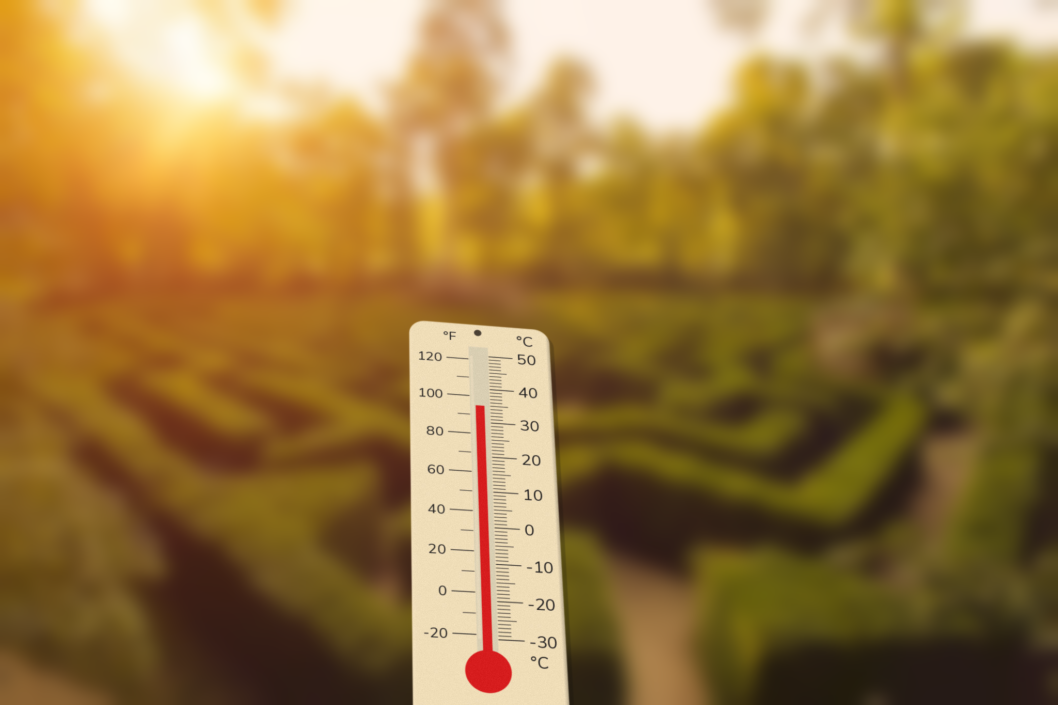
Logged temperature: 35 °C
